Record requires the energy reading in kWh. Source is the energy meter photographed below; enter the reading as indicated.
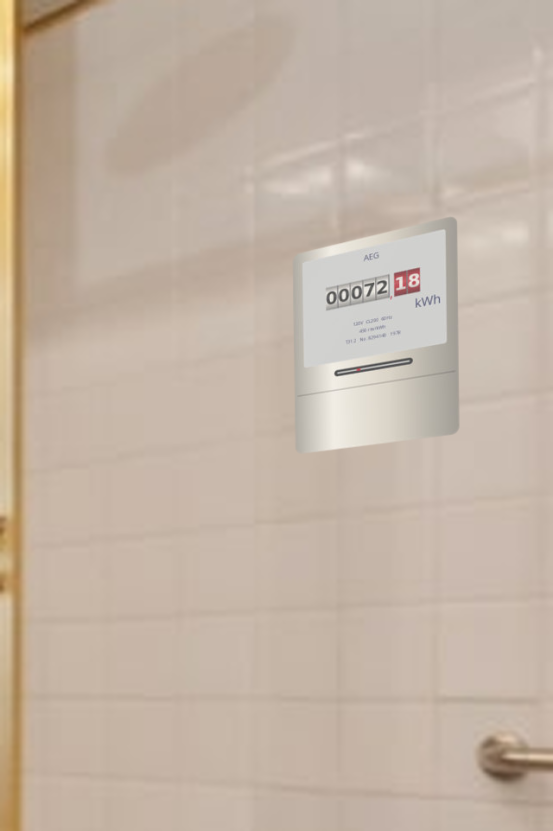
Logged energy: 72.18 kWh
